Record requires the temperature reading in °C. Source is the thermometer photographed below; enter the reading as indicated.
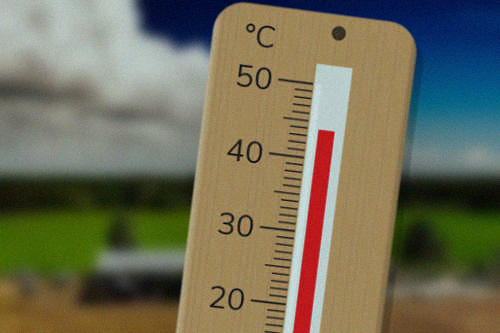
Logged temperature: 44 °C
